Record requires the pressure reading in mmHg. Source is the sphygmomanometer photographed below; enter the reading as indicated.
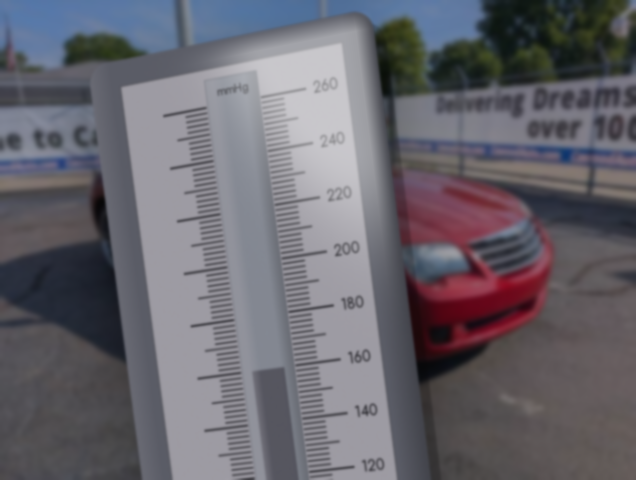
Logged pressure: 160 mmHg
